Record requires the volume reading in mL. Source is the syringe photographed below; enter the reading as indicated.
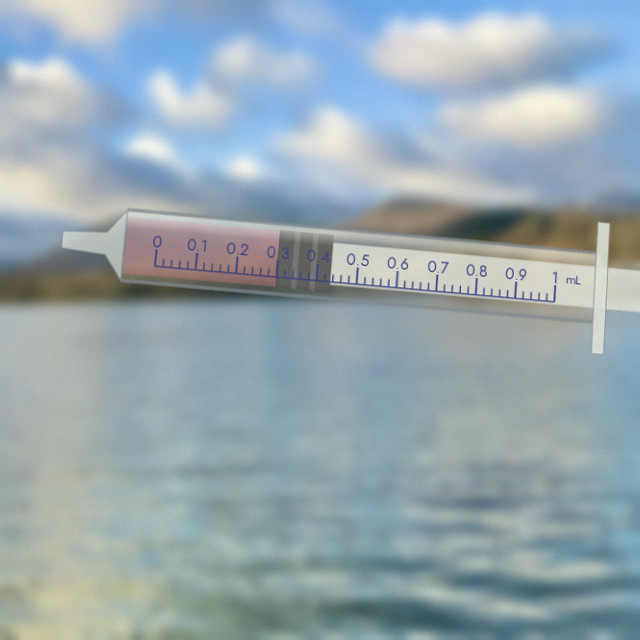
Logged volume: 0.3 mL
